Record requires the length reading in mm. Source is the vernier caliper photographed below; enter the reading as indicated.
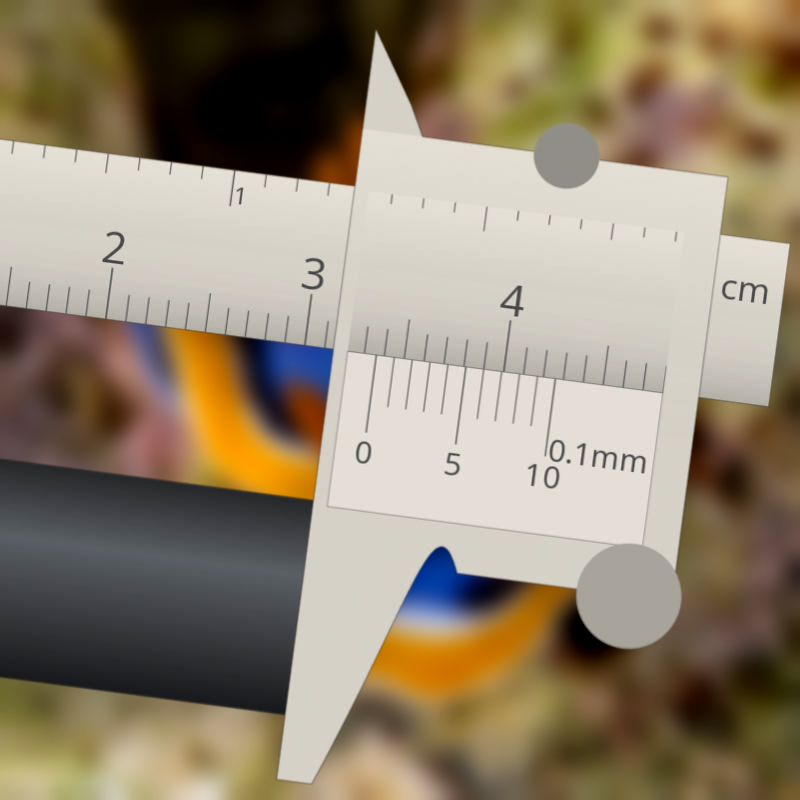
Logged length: 33.6 mm
